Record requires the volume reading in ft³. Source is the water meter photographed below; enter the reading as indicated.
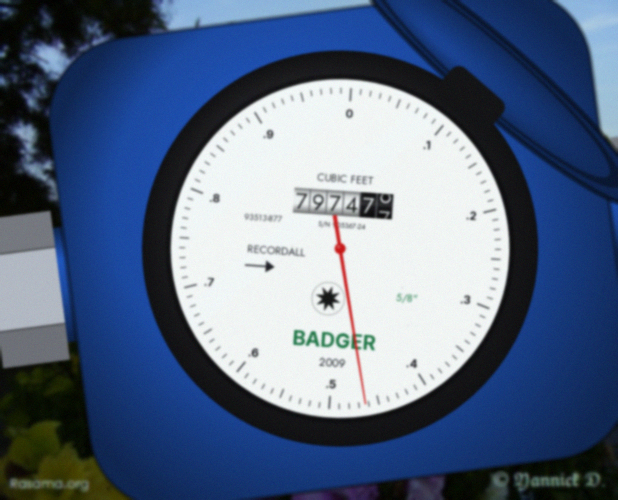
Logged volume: 797476.46 ft³
